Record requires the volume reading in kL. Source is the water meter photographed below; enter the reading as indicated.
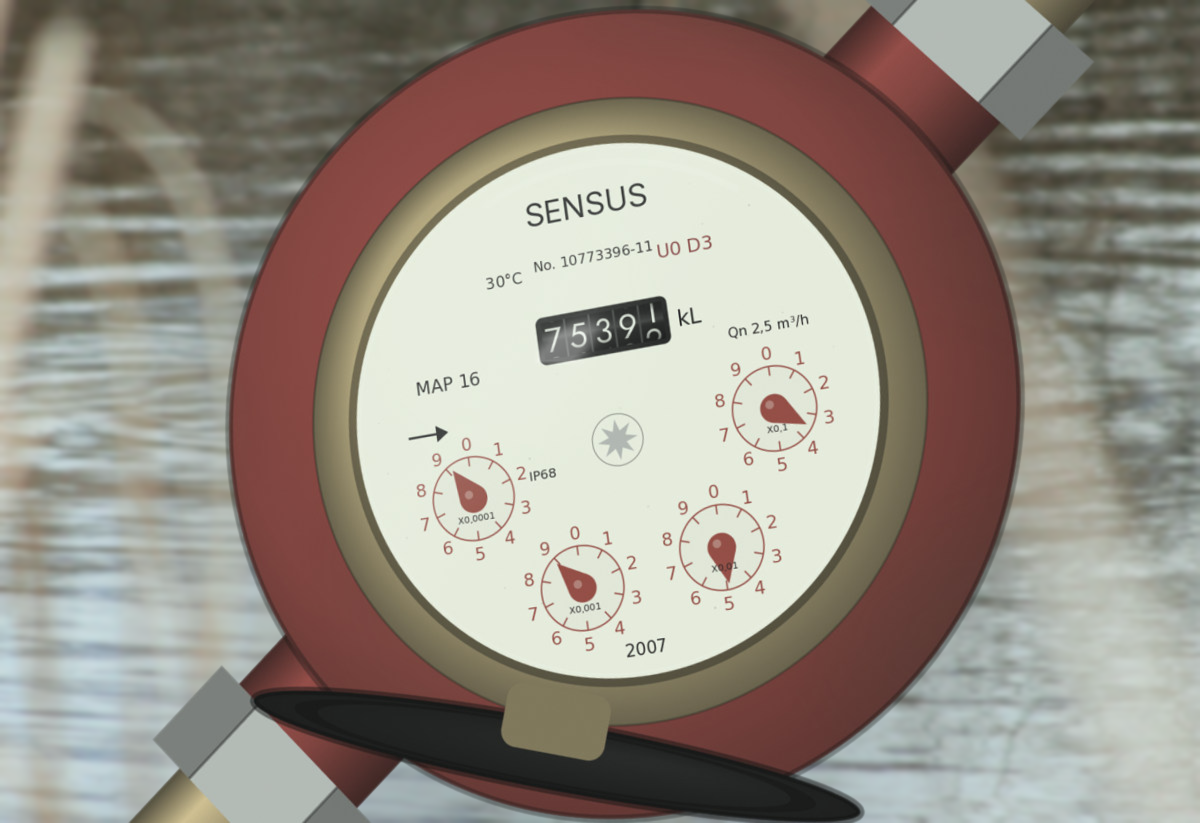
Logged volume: 75391.3489 kL
